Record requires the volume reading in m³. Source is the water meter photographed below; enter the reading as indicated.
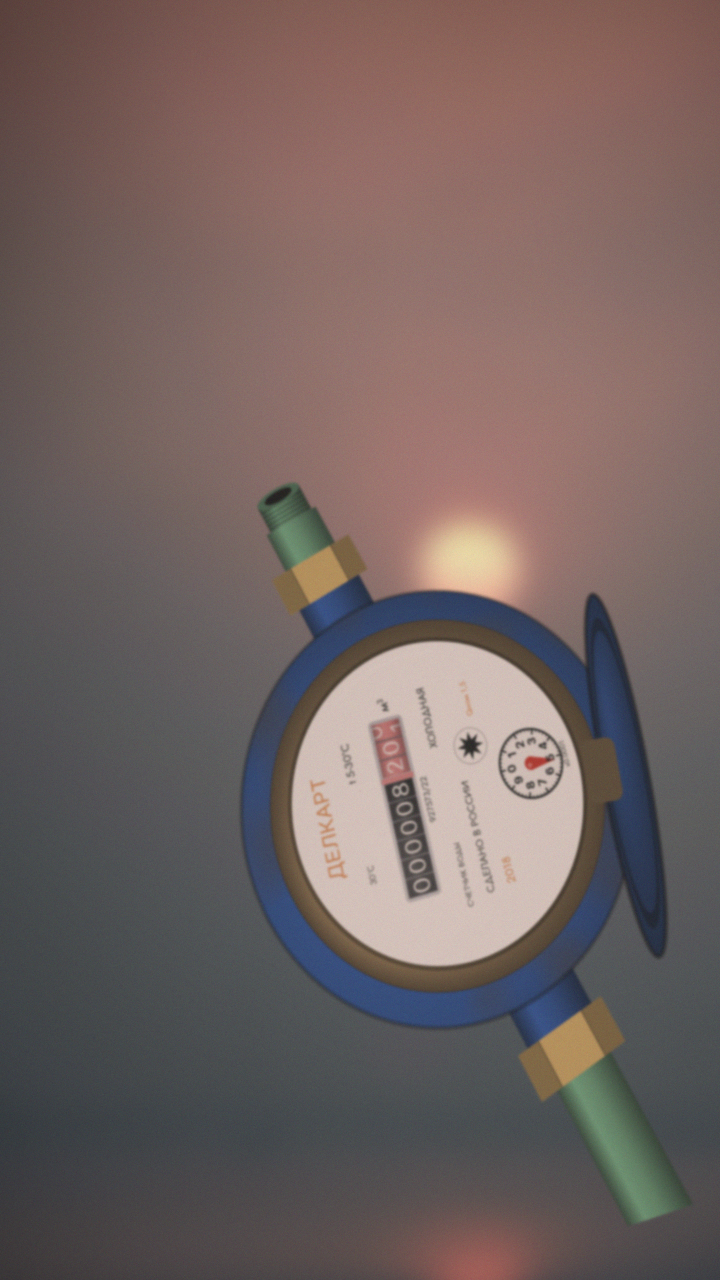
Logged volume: 8.2005 m³
